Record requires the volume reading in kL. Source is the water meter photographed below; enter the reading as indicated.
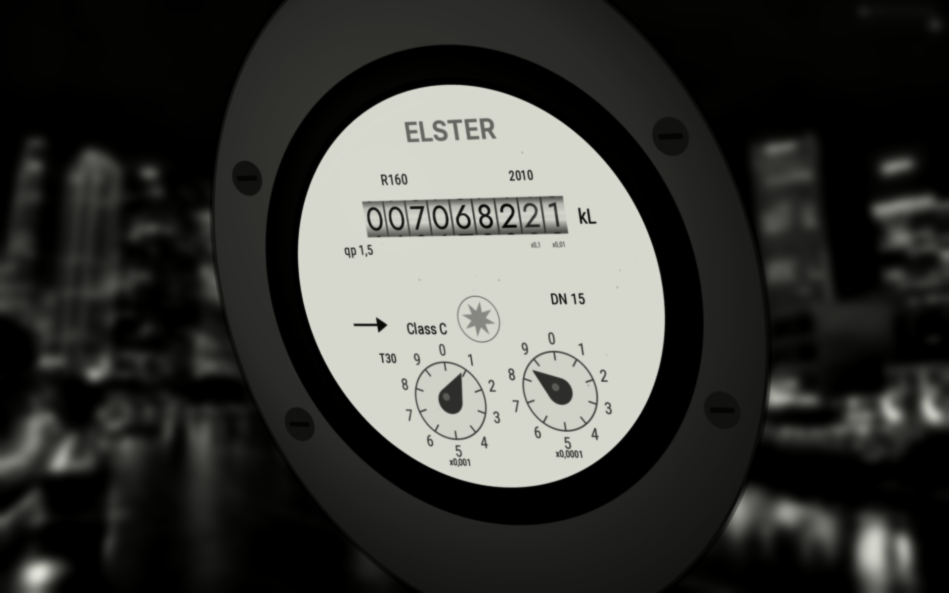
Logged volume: 70682.2108 kL
